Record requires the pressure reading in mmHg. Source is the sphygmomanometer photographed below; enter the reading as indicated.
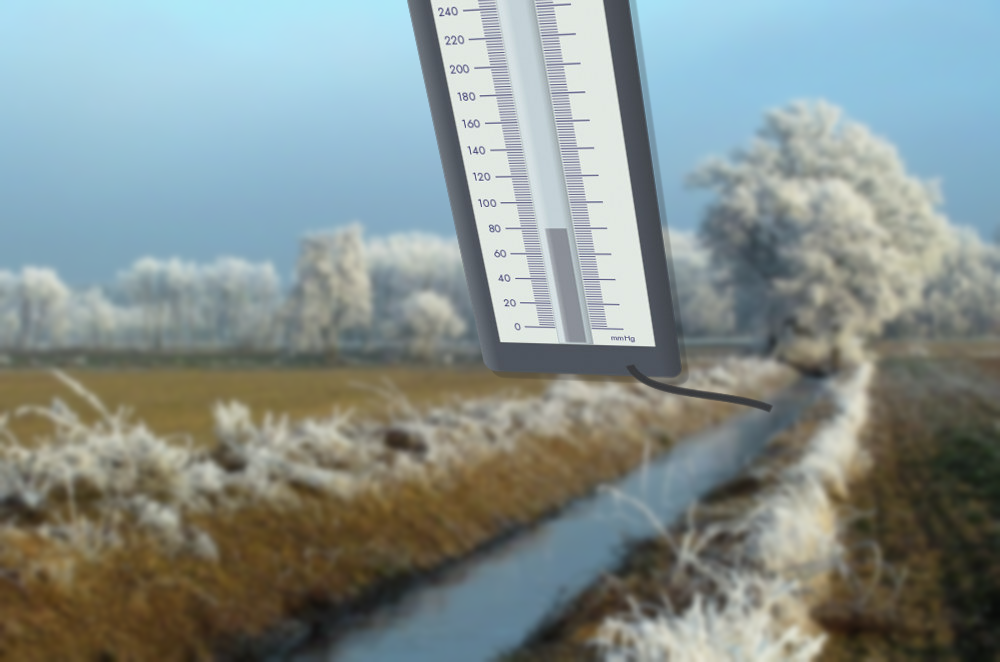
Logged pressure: 80 mmHg
